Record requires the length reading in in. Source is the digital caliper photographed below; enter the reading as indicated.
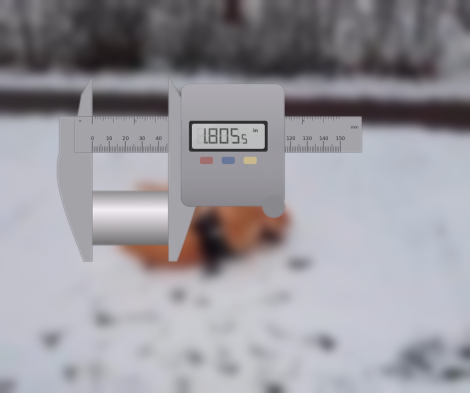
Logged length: 1.8055 in
